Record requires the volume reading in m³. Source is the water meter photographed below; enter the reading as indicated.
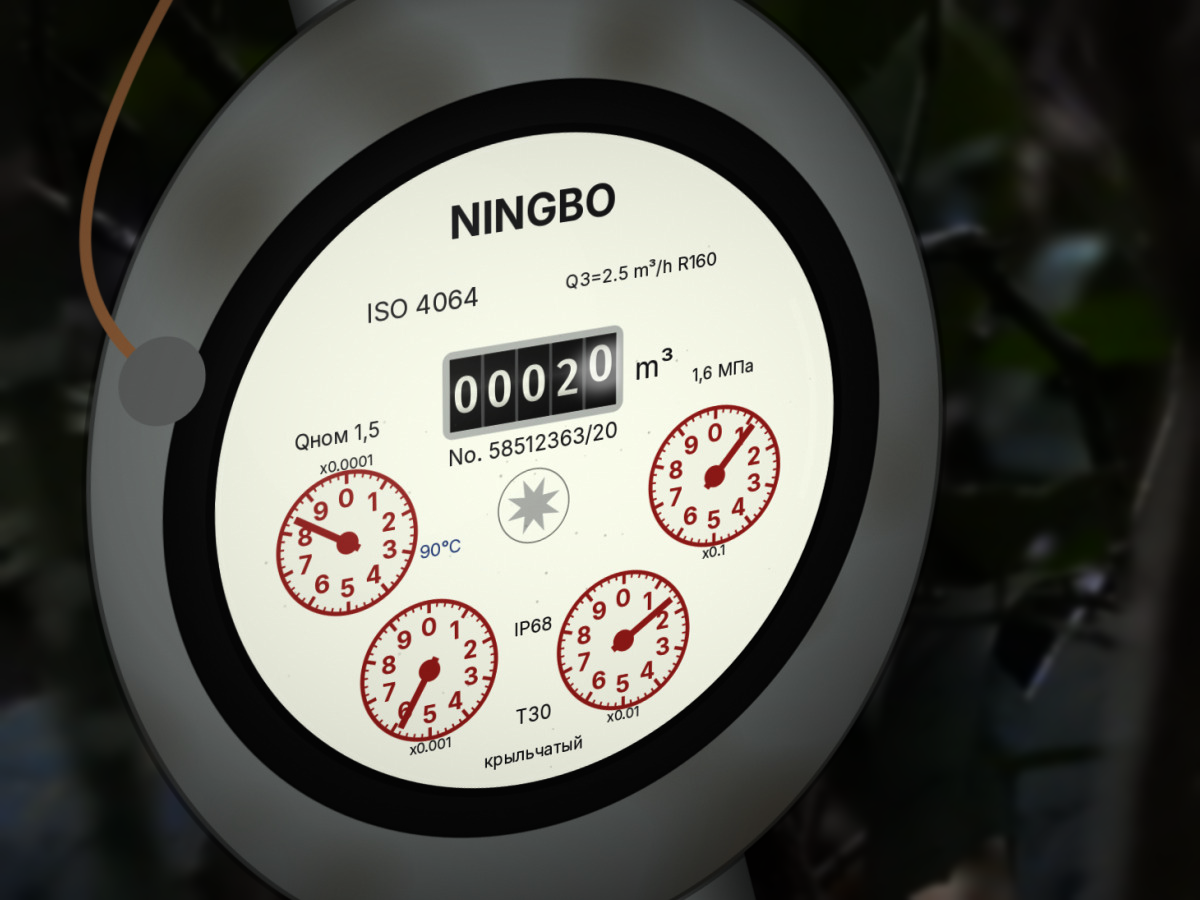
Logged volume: 20.1158 m³
